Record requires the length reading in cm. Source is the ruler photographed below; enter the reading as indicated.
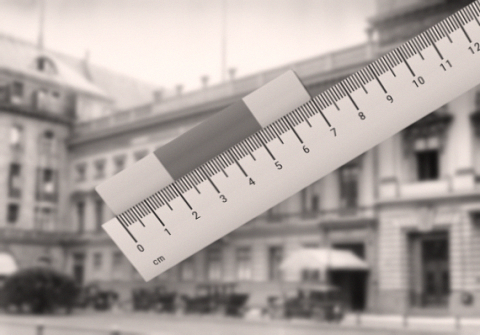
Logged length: 7 cm
